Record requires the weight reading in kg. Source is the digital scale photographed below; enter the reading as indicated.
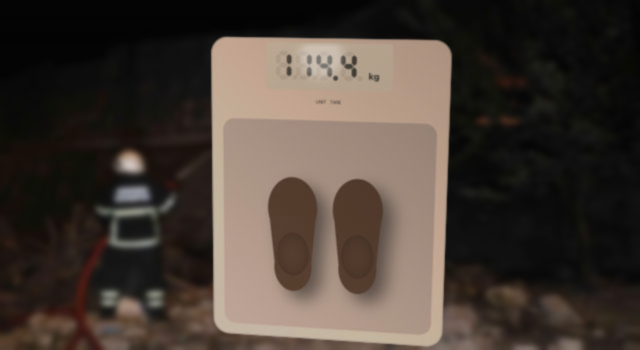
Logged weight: 114.4 kg
